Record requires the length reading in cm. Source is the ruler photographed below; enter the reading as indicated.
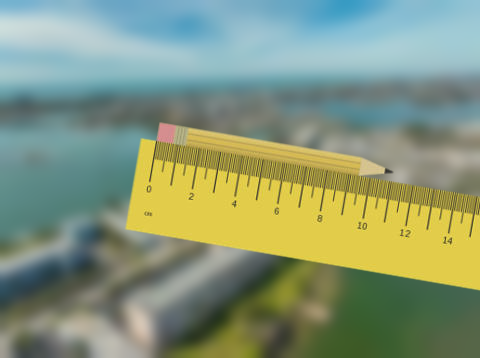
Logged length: 11 cm
